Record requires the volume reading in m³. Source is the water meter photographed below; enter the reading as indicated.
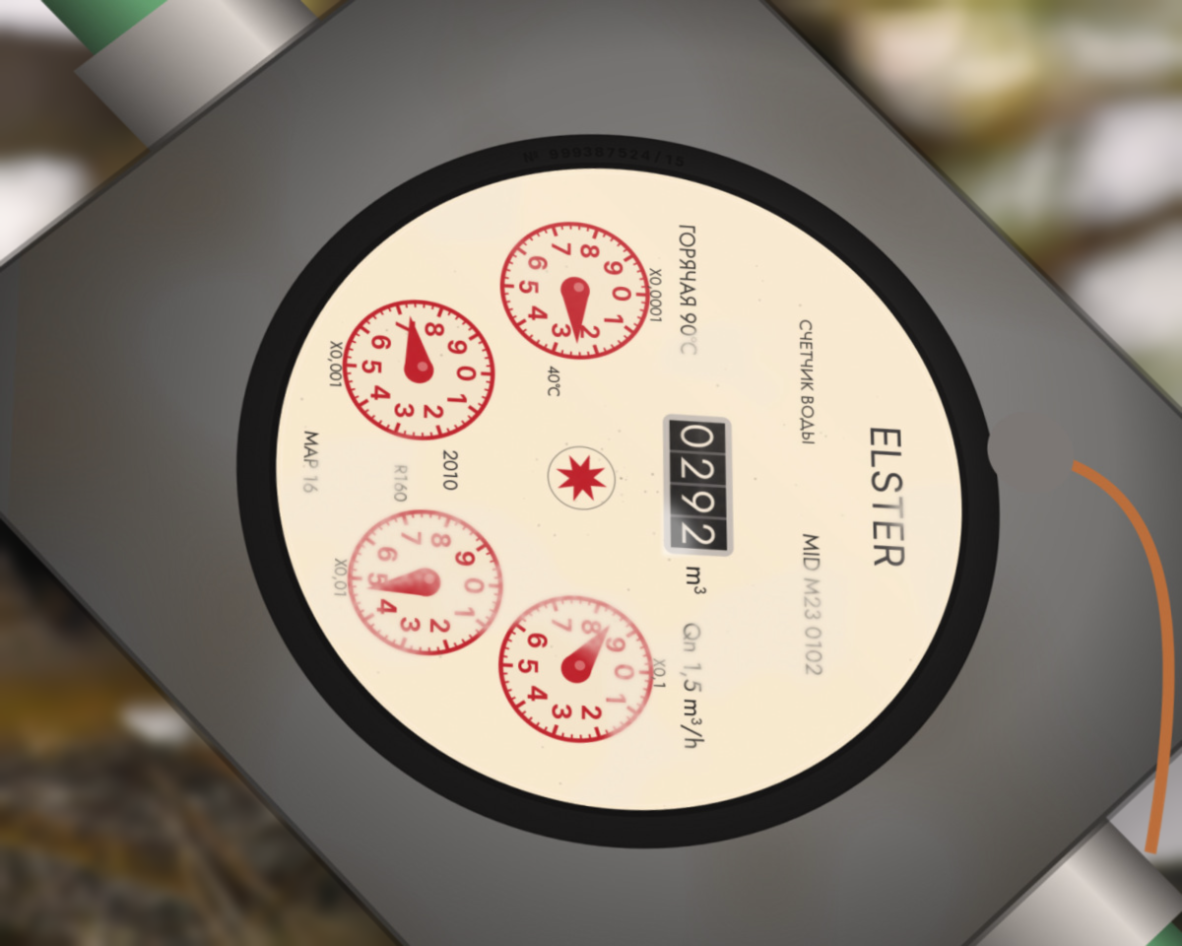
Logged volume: 292.8472 m³
